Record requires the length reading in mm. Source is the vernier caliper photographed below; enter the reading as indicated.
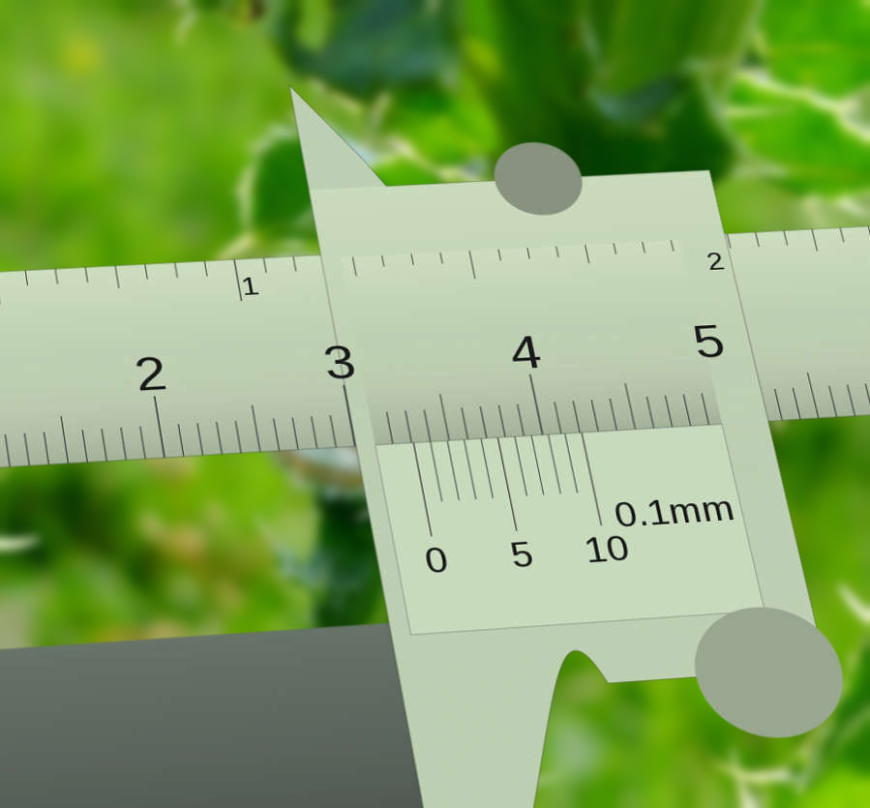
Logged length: 33.1 mm
